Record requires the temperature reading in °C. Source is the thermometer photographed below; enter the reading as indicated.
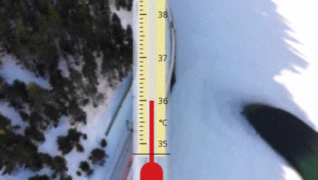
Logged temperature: 36 °C
